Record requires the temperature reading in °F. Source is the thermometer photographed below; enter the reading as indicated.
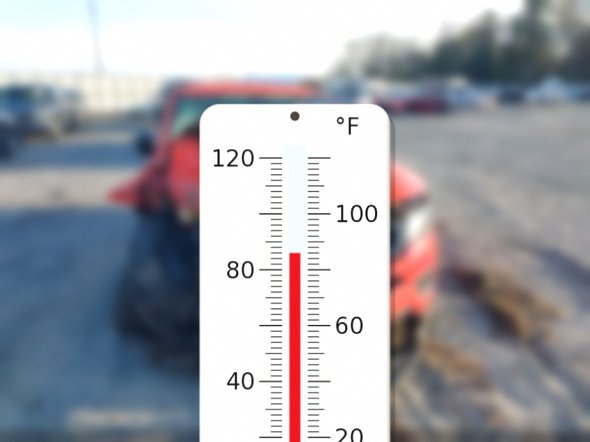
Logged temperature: 86 °F
